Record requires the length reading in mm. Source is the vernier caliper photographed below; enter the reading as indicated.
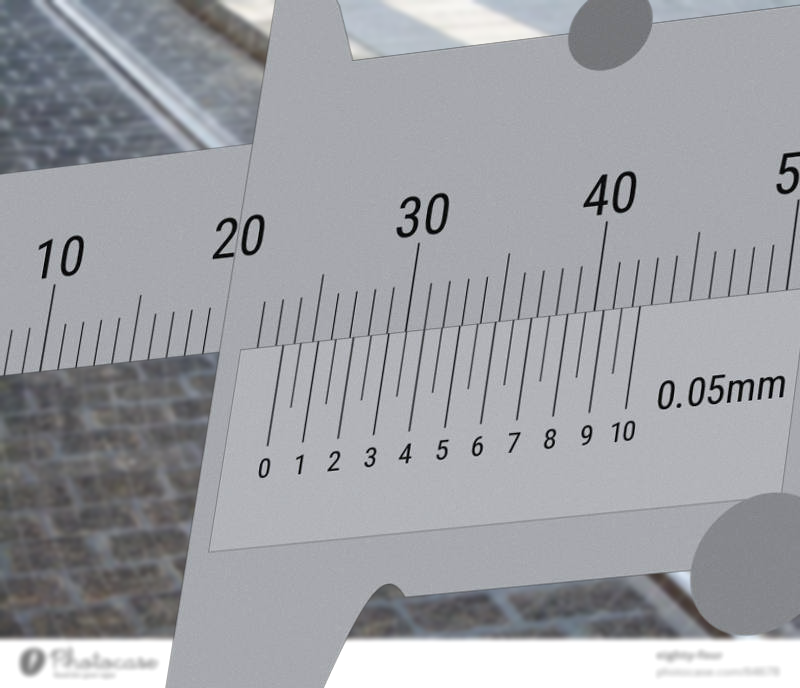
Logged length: 23.4 mm
